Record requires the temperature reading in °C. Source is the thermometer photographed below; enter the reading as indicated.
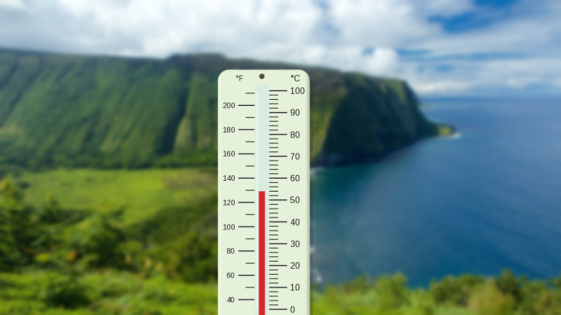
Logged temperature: 54 °C
